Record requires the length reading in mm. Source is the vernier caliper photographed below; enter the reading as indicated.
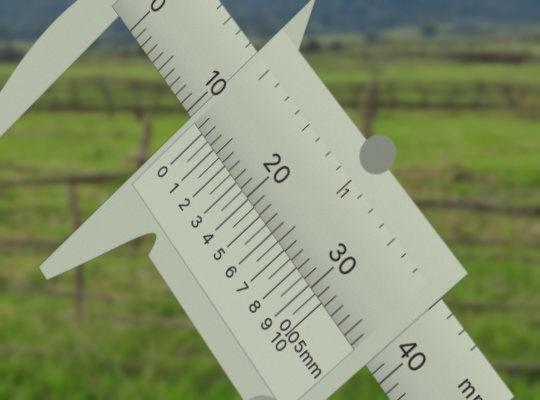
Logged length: 12.6 mm
